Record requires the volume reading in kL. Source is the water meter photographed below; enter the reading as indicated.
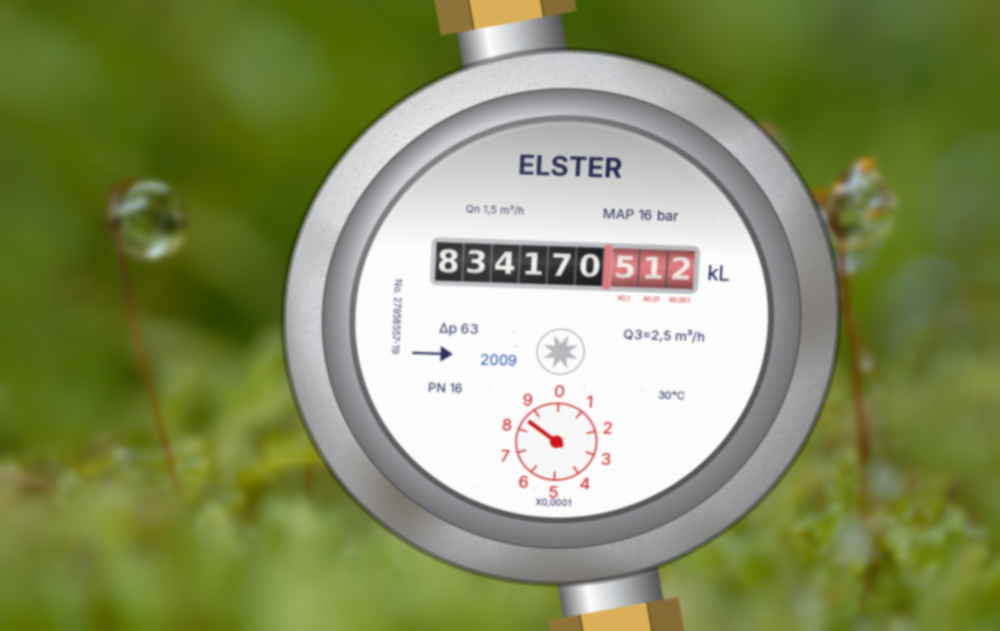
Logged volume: 834170.5128 kL
